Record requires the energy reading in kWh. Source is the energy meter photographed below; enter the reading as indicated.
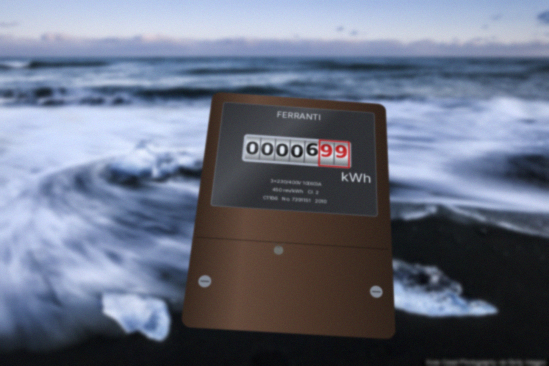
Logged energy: 6.99 kWh
